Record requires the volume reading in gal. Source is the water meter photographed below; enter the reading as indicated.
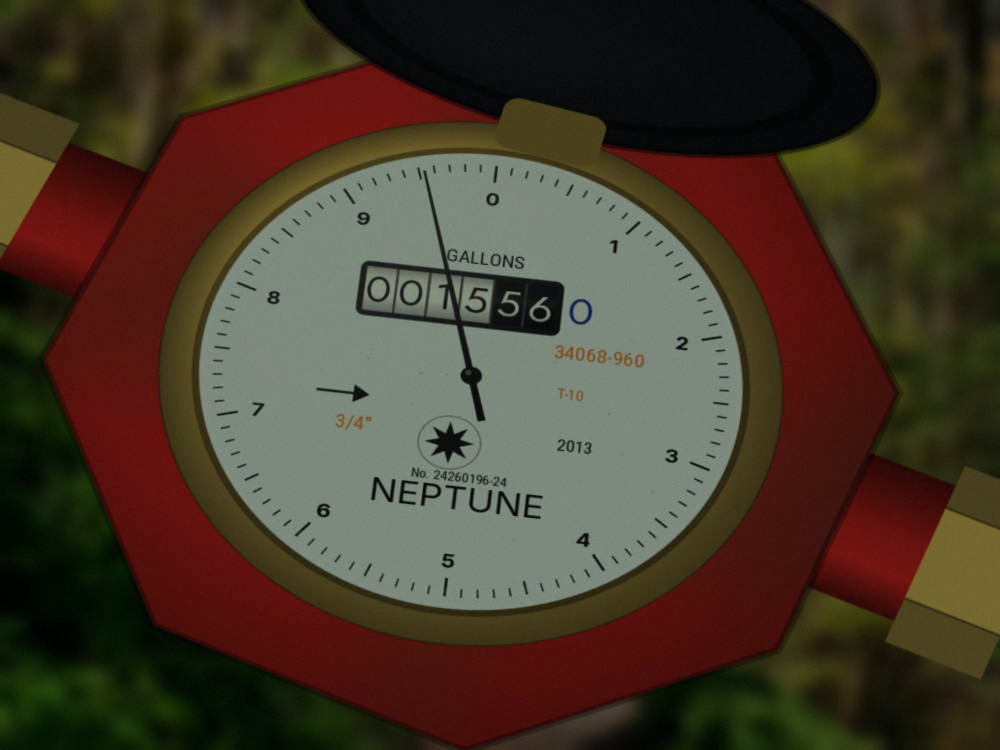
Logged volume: 15559.5 gal
